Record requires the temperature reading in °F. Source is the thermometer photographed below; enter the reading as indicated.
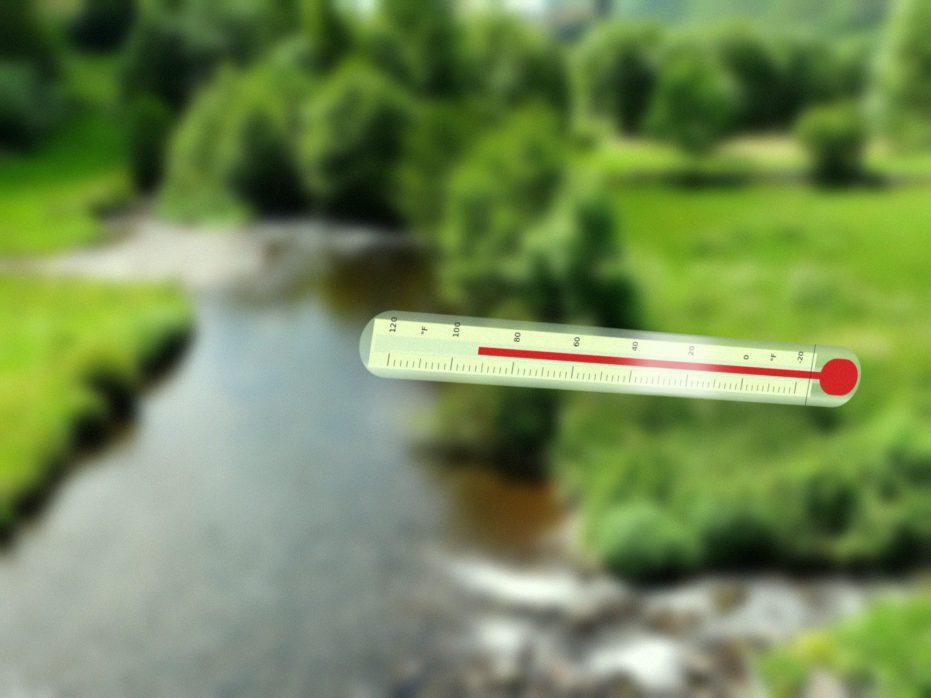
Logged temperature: 92 °F
